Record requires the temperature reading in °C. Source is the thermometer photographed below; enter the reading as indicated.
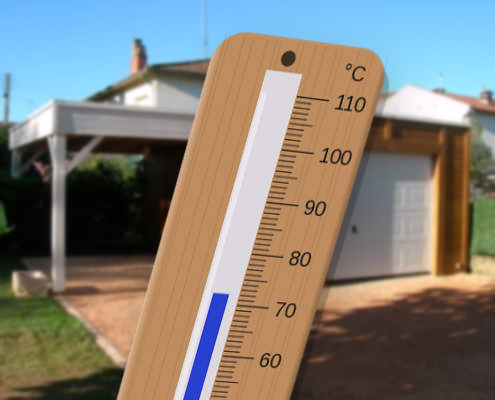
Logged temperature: 72 °C
